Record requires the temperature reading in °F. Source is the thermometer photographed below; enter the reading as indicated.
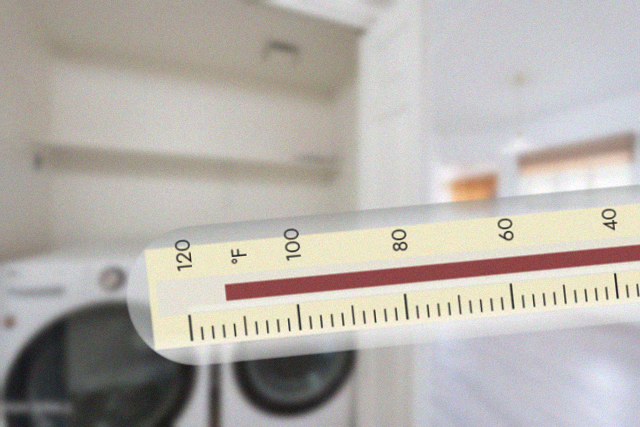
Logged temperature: 113 °F
